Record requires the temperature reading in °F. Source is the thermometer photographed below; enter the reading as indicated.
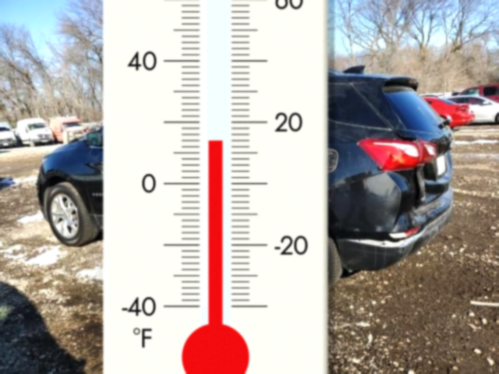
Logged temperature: 14 °F
